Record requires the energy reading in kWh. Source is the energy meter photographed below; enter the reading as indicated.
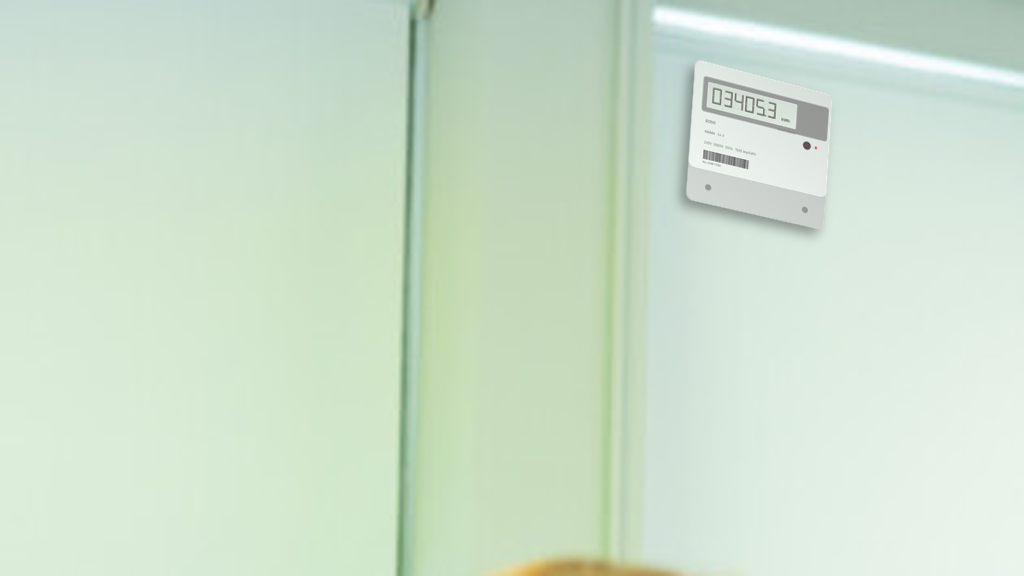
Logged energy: 3405.3 kWh
